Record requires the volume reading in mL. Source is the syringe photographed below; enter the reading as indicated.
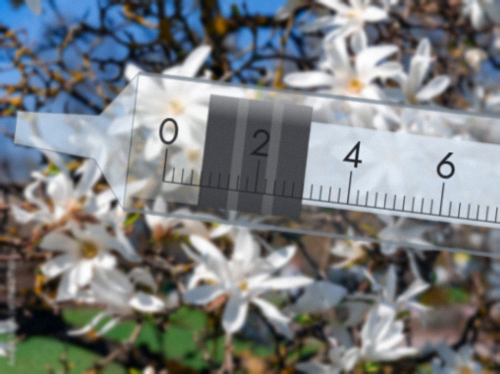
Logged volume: 0.8 mL
